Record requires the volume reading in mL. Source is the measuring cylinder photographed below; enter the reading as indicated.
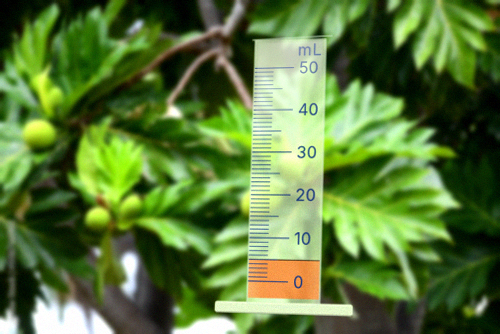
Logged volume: 5 mL
